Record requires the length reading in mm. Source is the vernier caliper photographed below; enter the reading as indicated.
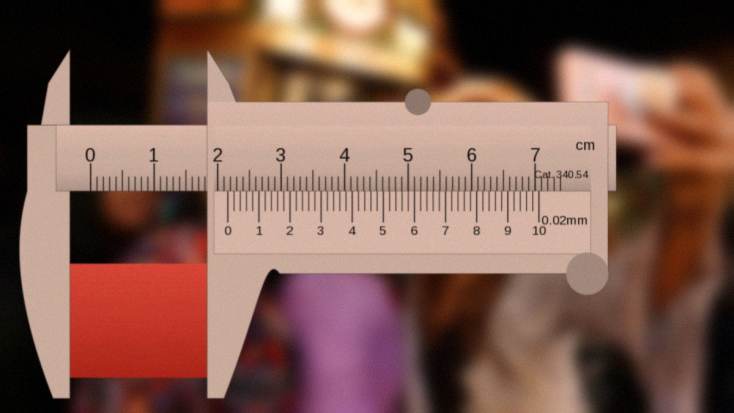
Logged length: 21.6 mm
